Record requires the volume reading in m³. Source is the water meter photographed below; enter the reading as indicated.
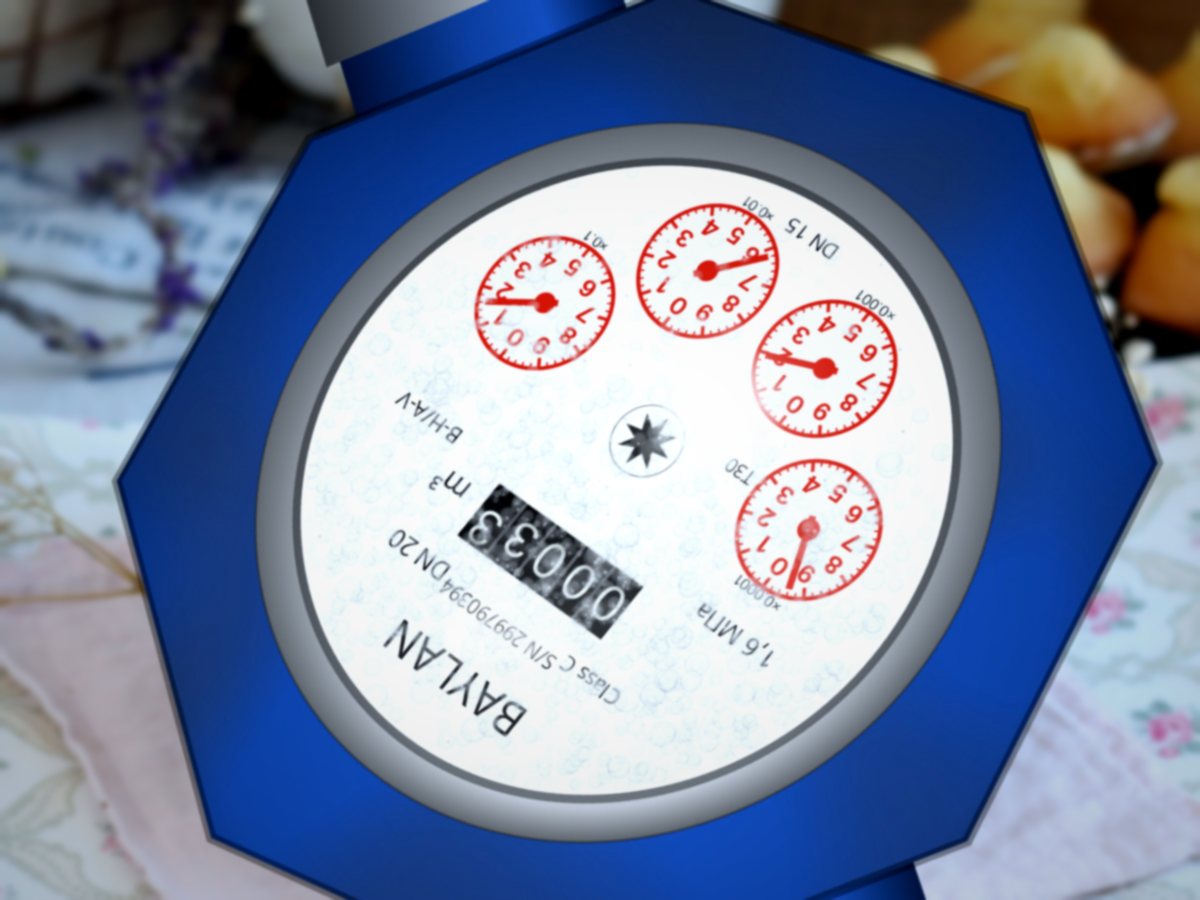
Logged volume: 33.1619 m³
